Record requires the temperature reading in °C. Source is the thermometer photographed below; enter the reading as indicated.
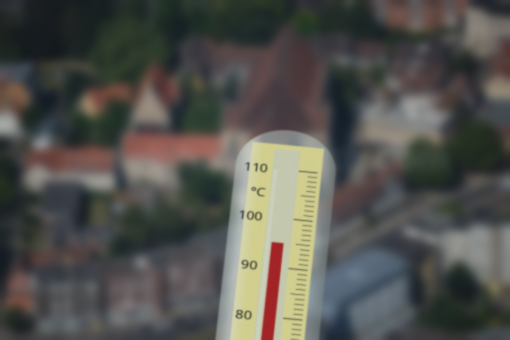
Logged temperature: 95 °C
